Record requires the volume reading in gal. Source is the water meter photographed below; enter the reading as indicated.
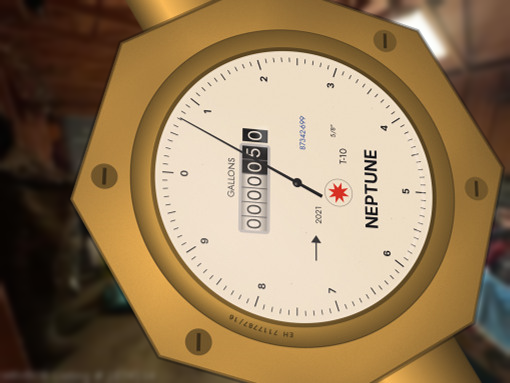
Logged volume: 50.7 gal
